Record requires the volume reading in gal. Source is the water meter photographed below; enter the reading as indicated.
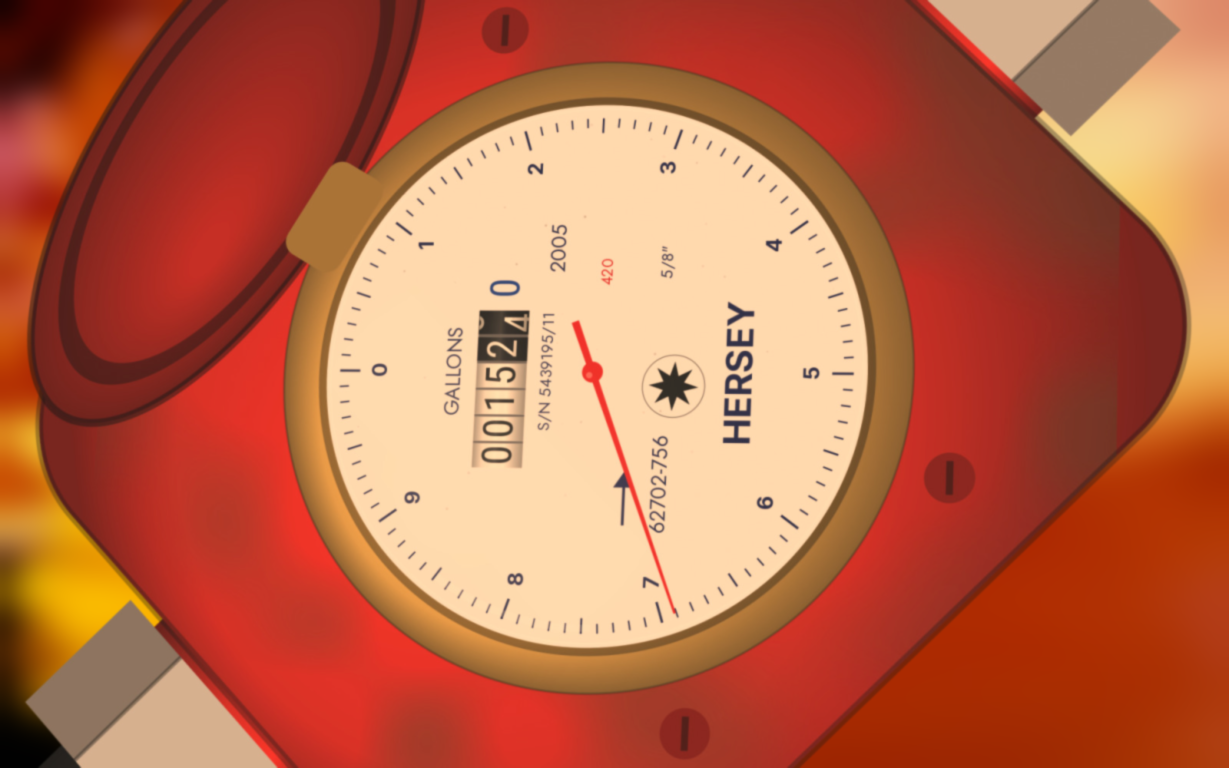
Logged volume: 15236.9 gal
